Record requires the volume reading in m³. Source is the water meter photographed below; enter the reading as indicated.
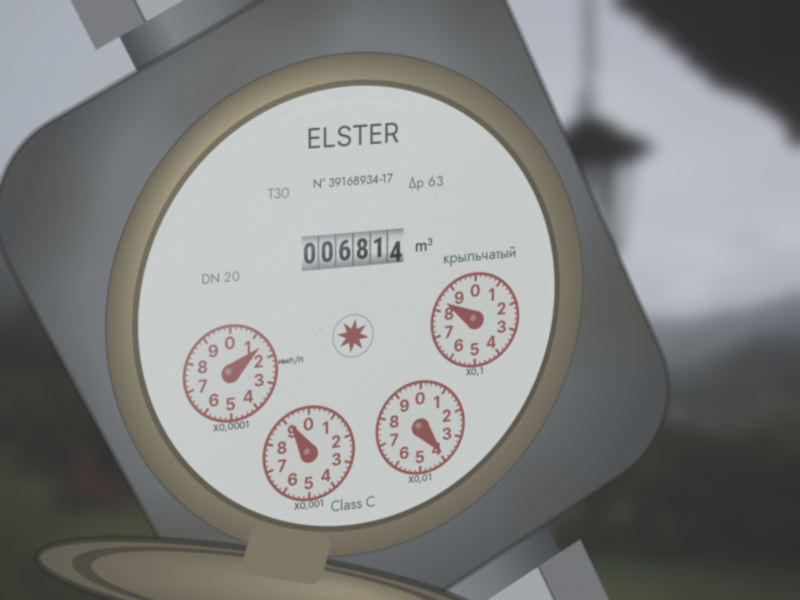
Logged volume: 6813.8391 m³
